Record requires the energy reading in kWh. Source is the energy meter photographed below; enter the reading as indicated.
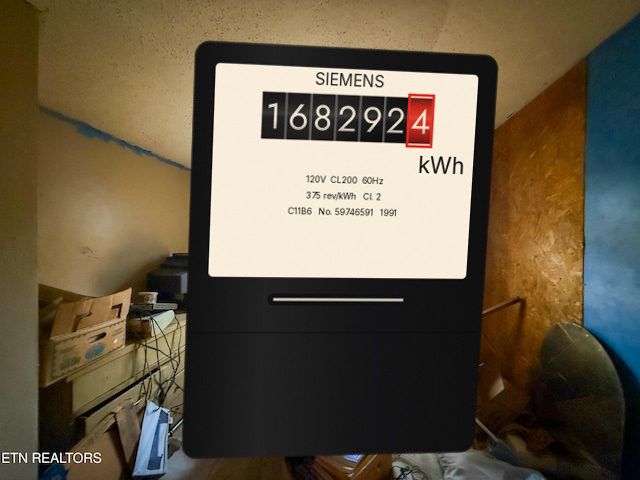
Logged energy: 168292.4 kWh
